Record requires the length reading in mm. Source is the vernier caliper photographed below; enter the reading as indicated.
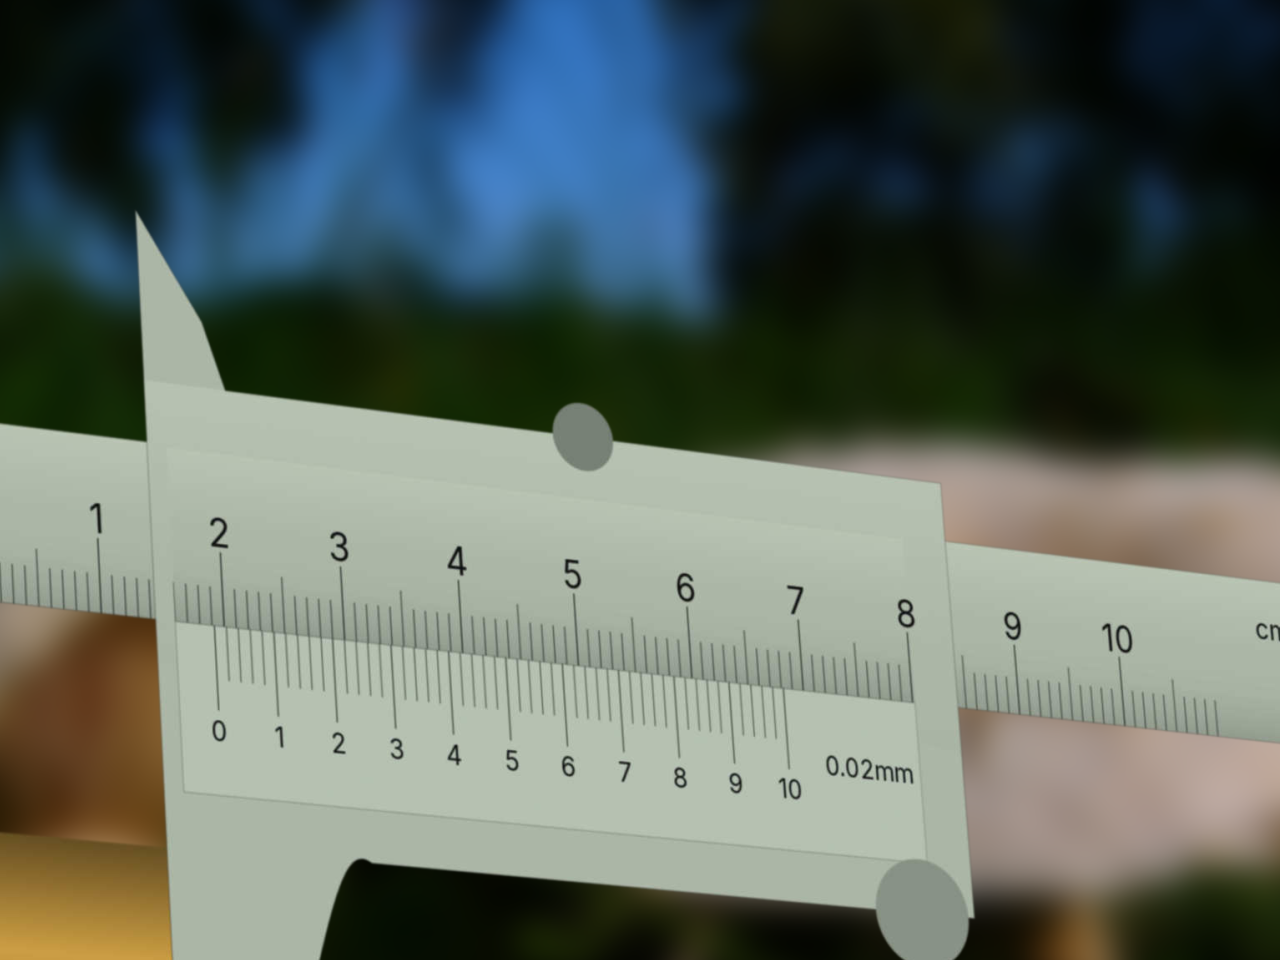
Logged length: 19.2 mm
